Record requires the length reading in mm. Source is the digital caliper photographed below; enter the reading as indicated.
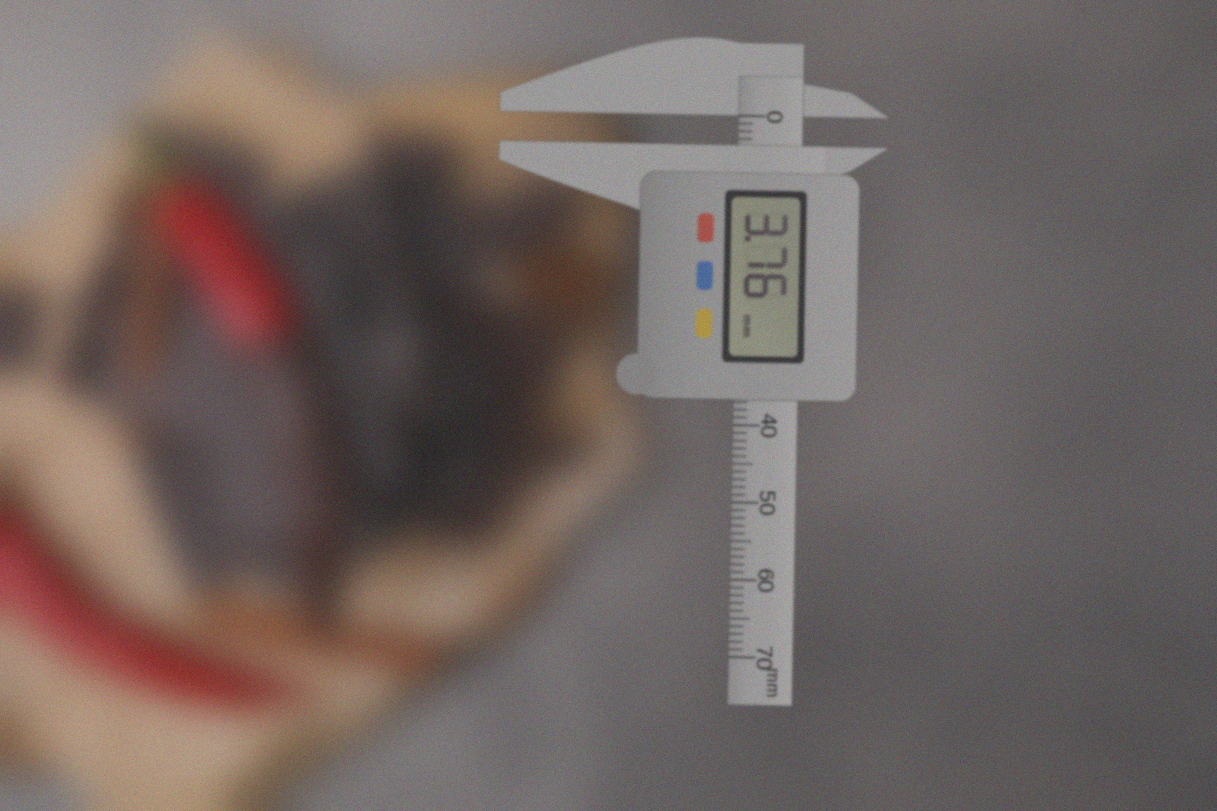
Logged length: 3.76 mm
